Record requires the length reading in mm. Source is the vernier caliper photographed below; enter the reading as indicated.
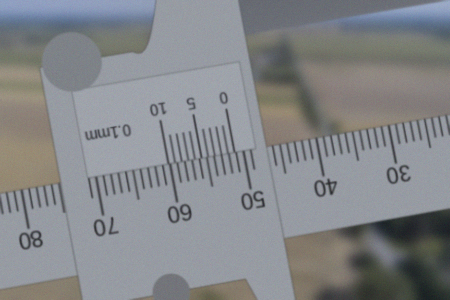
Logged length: 51.2 mm
